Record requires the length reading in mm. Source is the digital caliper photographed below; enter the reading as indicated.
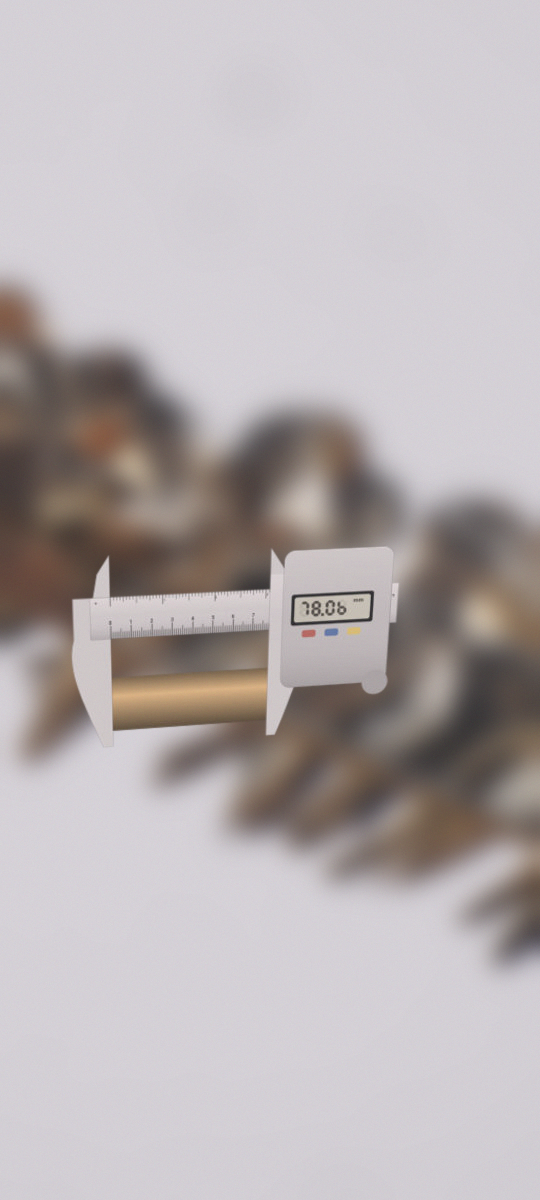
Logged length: 78.06 mm
